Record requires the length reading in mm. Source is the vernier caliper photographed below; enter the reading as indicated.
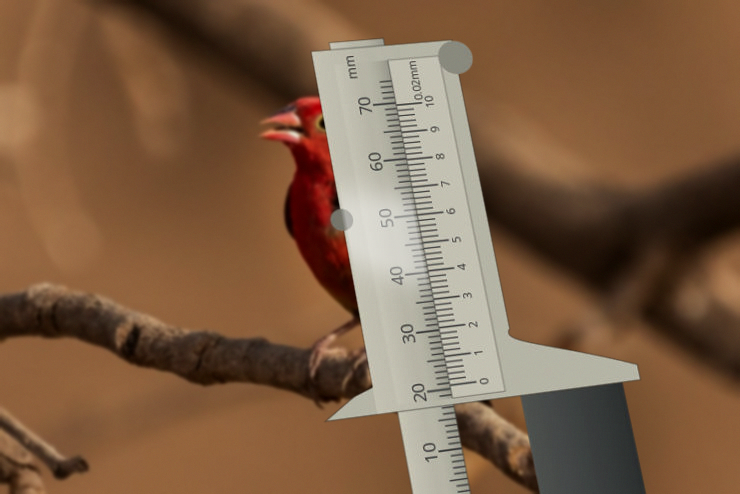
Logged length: 20.6 mm
